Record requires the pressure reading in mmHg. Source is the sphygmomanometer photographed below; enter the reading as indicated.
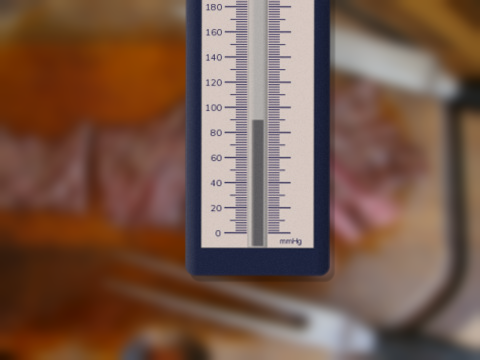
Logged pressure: 90 mmHg
